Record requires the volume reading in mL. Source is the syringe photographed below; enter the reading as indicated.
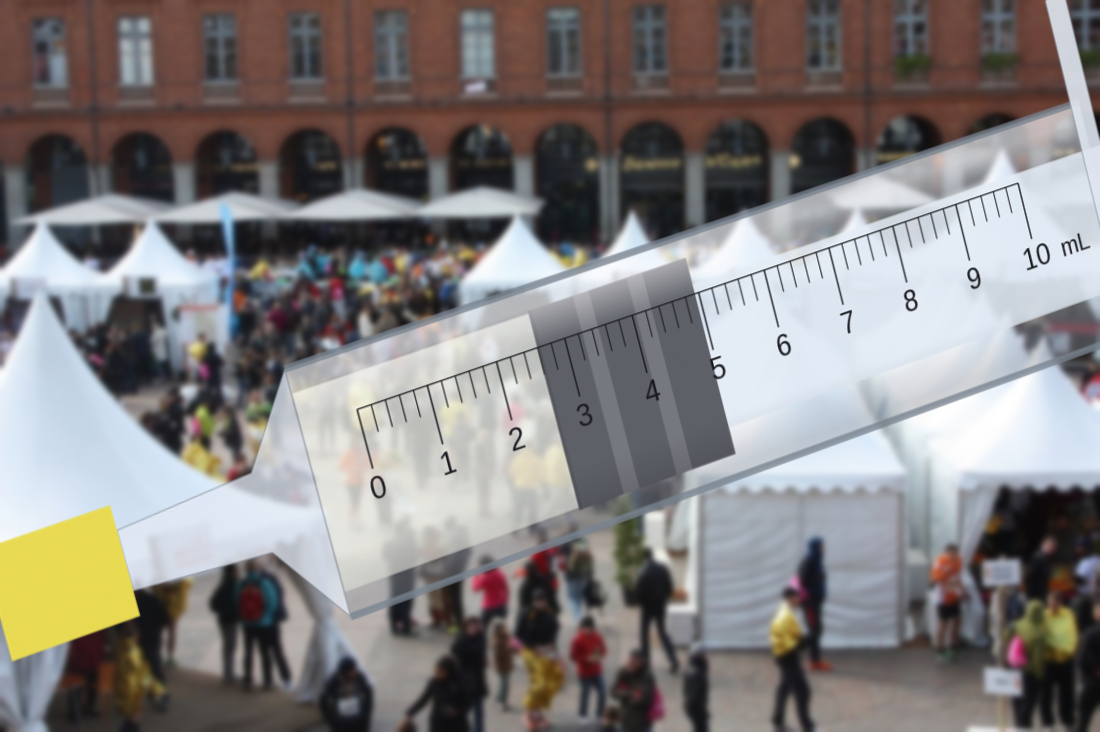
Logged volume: 2.6 mL
